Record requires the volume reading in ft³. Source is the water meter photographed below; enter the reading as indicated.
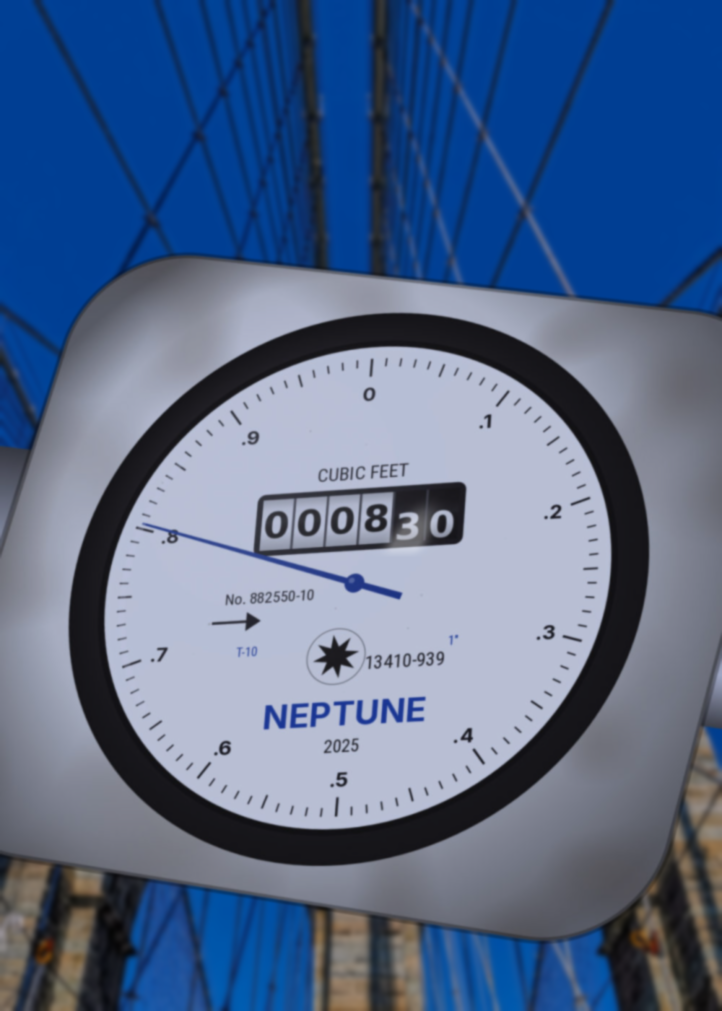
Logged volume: 829.80 ft³
